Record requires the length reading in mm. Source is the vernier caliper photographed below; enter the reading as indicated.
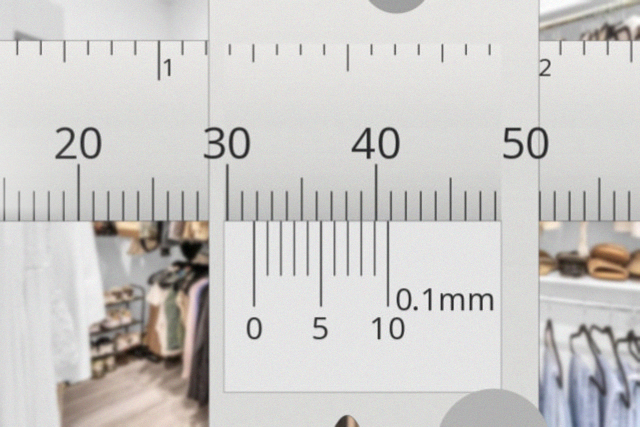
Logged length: 31.8 mm
